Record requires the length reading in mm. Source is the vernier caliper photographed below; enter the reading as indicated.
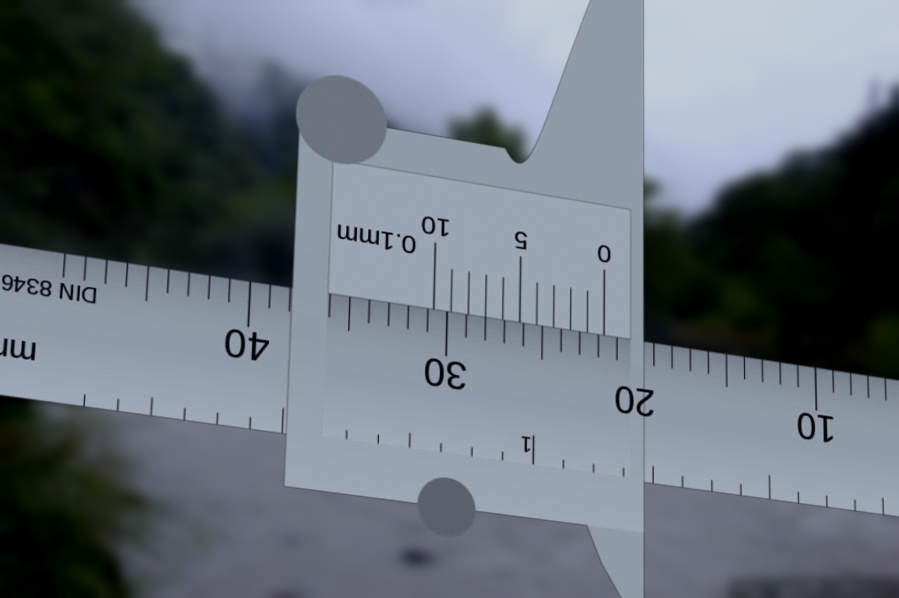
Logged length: 21.7 mm
